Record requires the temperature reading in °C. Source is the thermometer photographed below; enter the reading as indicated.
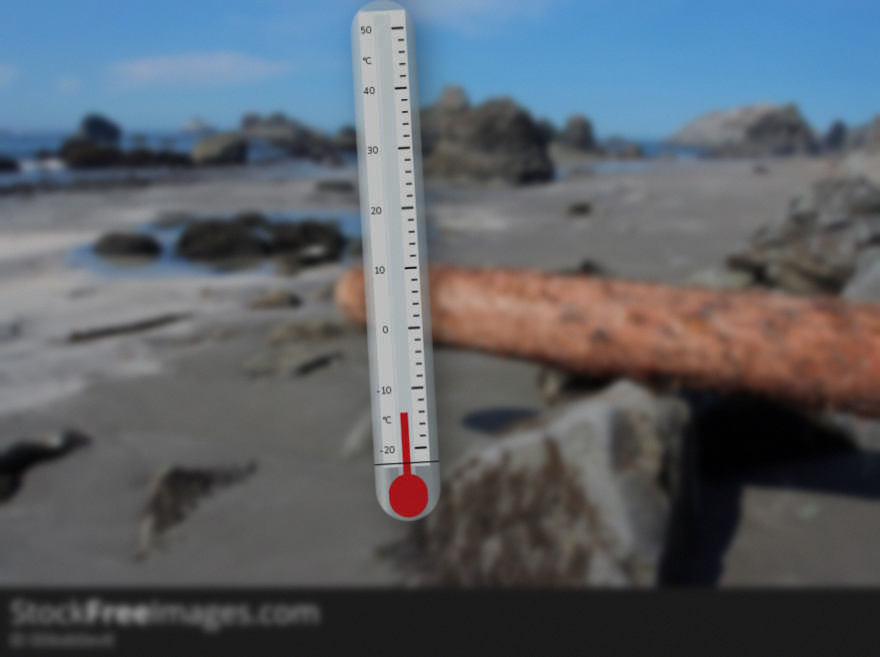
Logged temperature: -14 °C
